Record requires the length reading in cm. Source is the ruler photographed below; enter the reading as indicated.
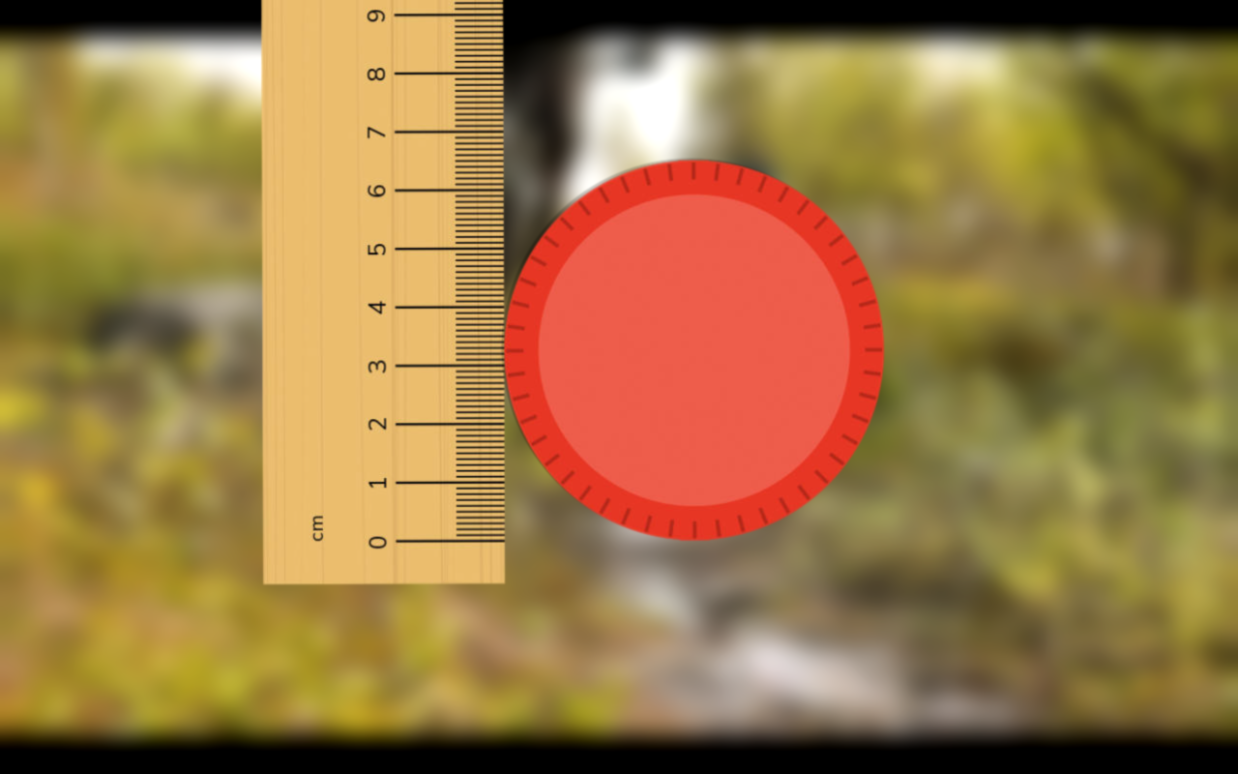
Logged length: 6.5 cm
